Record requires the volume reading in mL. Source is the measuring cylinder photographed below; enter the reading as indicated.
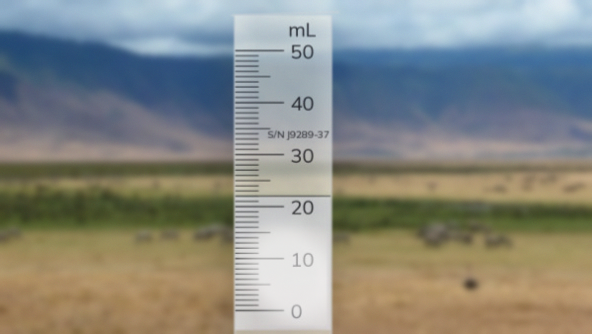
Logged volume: 22 mL
